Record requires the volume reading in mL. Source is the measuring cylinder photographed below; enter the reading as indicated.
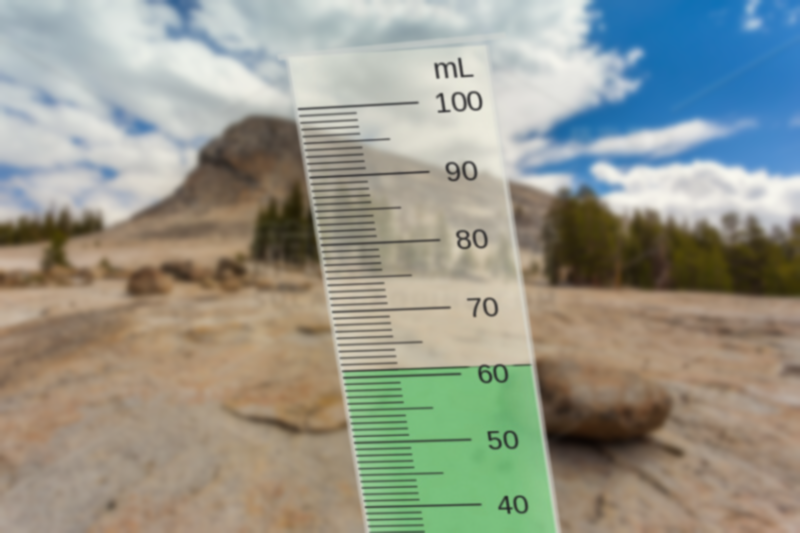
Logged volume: 61 mL
